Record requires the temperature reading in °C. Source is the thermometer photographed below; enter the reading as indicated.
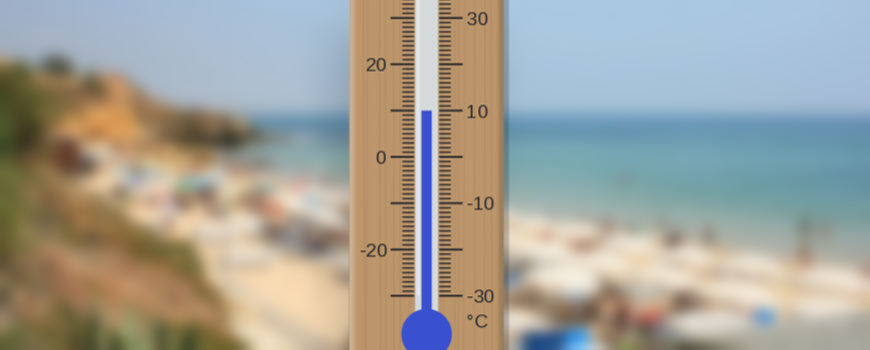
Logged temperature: 10 °C
